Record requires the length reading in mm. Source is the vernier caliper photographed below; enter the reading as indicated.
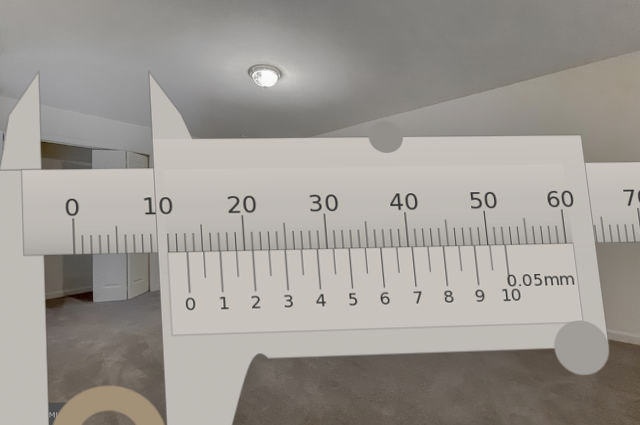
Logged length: 13.2 mm
